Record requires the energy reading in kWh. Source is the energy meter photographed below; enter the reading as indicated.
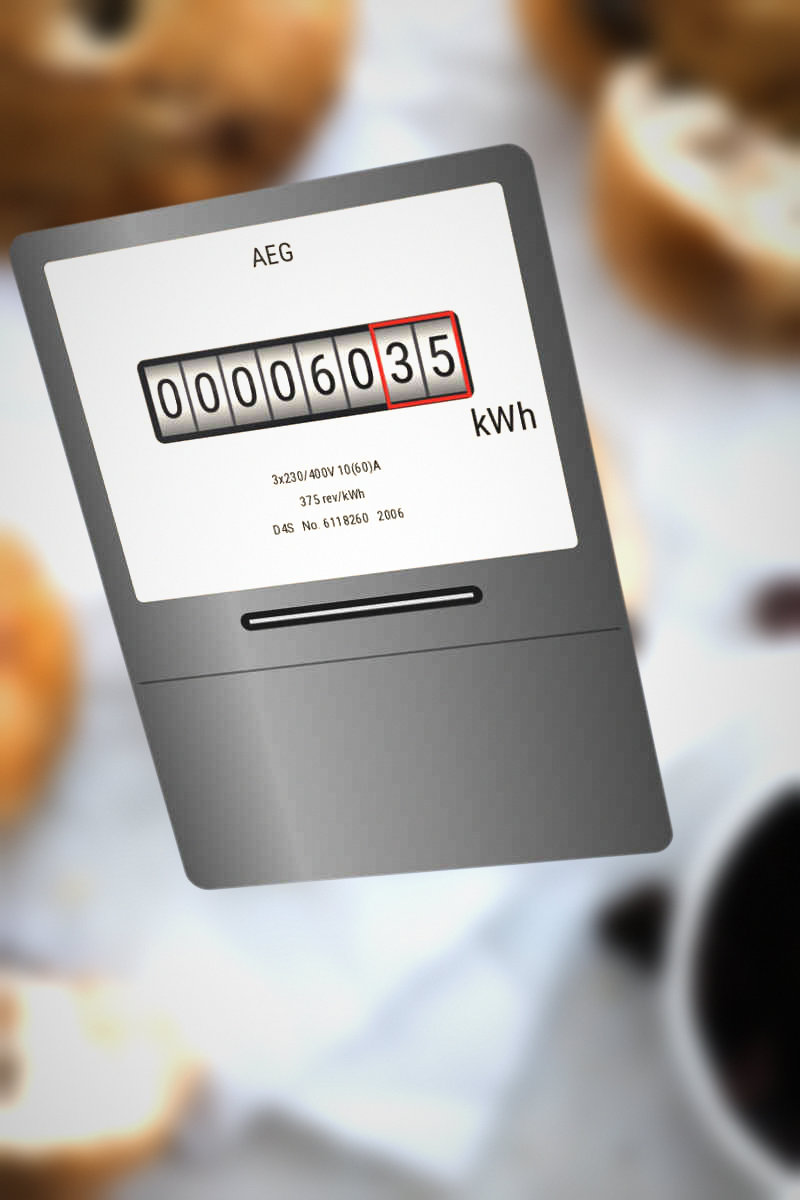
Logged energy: 60.35 kWh
